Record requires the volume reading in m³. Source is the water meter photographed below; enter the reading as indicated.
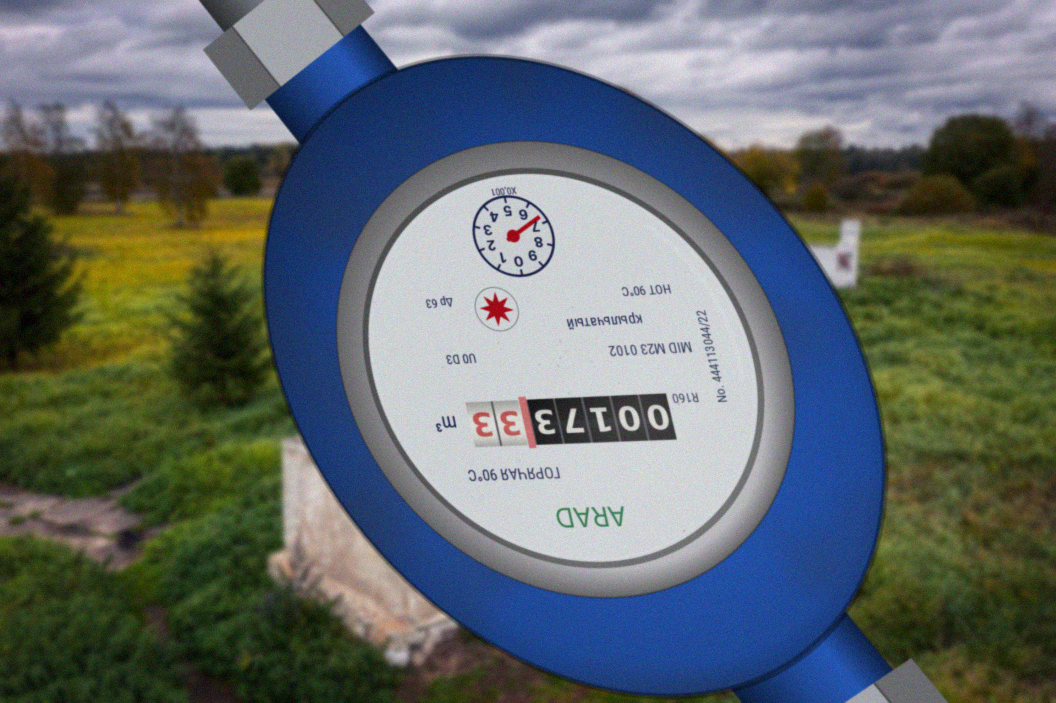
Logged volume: 173.336 m³
